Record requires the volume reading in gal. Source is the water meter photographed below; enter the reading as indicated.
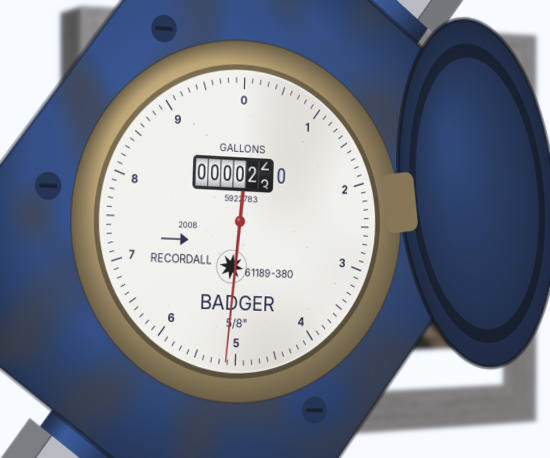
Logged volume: 225.1 gal
